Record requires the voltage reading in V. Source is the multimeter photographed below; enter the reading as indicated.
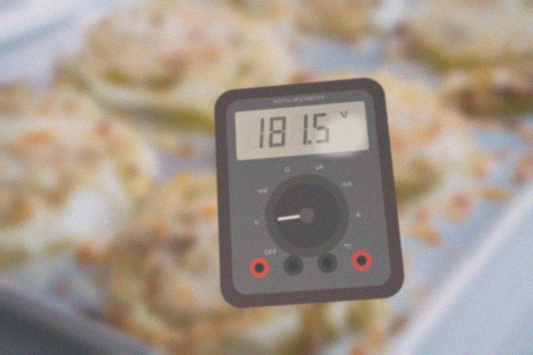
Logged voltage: 181.5 V
